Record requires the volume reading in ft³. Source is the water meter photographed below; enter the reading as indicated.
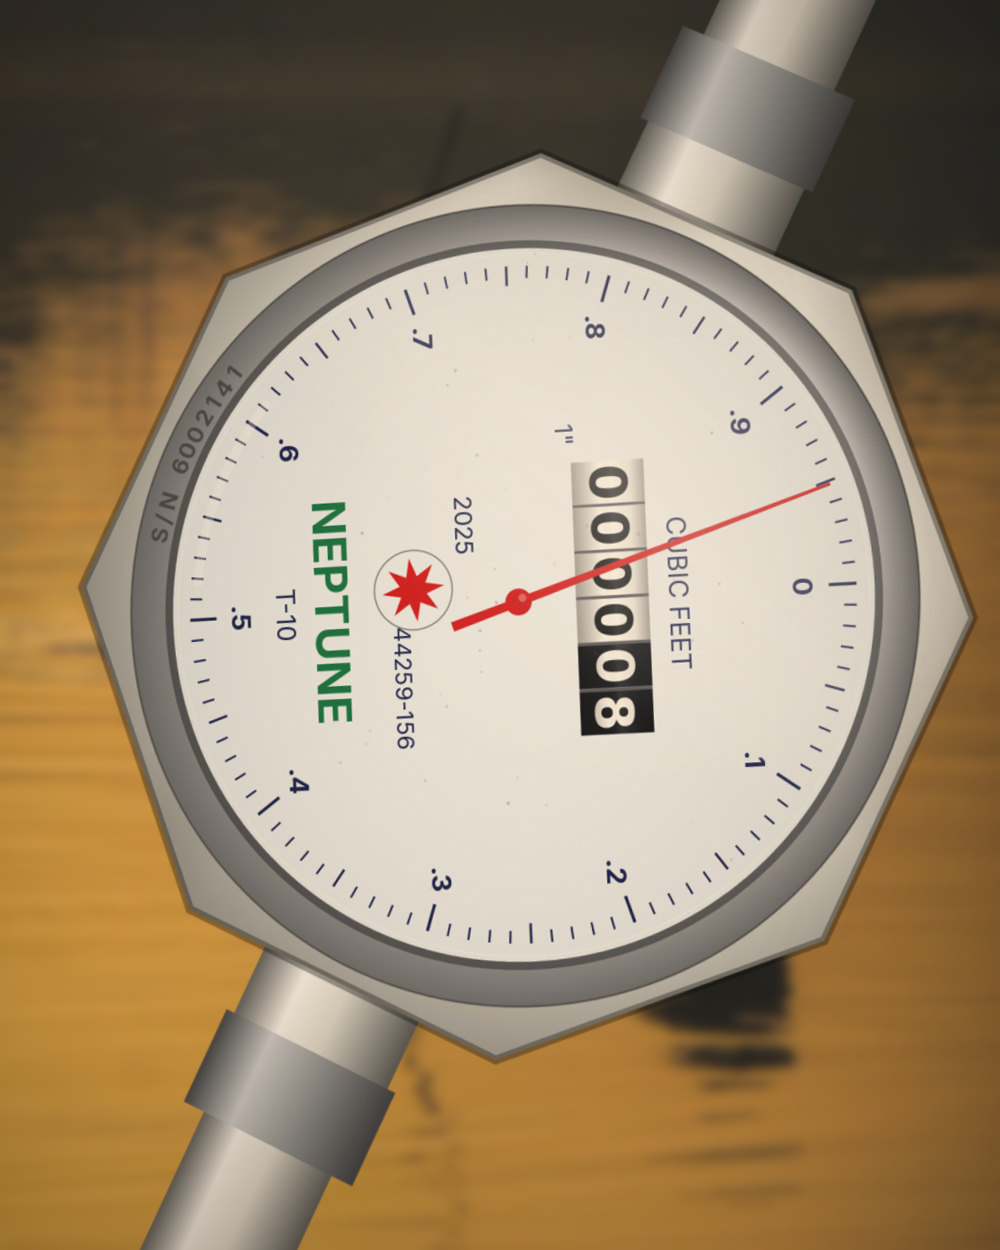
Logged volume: 7.95 ft³
